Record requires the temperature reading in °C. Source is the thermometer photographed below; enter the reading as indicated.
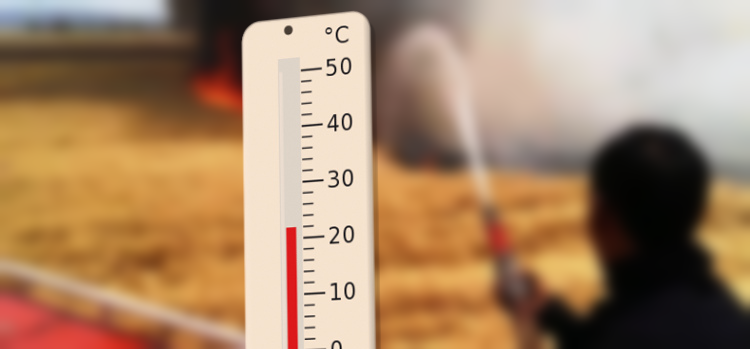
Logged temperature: 22 °C
